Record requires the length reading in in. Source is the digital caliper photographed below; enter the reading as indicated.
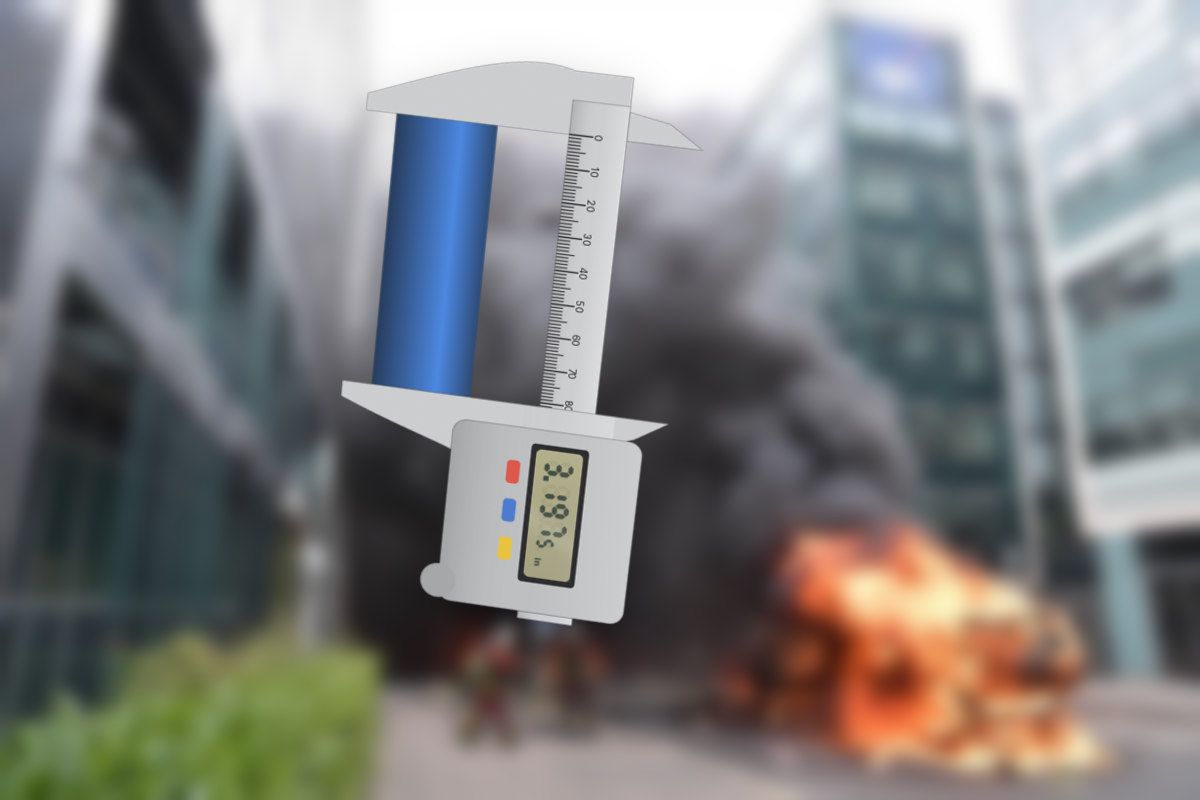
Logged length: 3.1975 in
